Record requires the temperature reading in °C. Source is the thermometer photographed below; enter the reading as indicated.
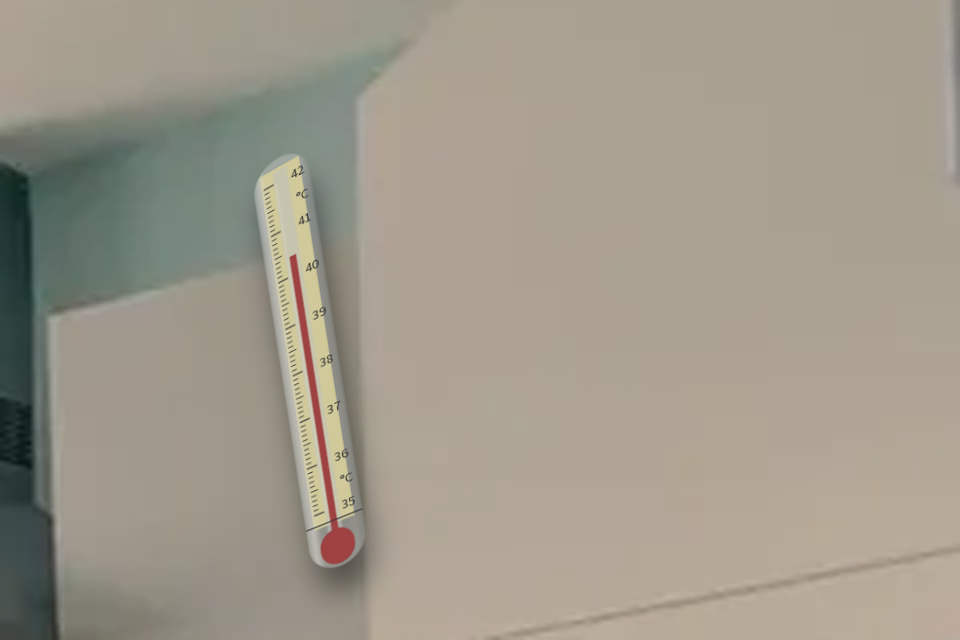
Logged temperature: 40.4 °C
